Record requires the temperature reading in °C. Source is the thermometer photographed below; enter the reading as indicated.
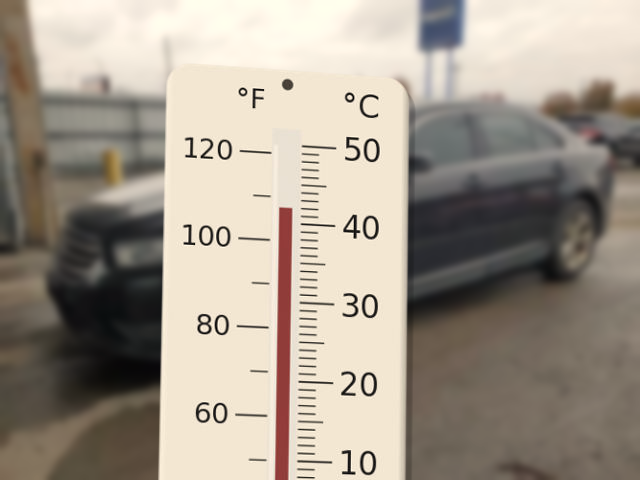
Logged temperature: 42 °C
